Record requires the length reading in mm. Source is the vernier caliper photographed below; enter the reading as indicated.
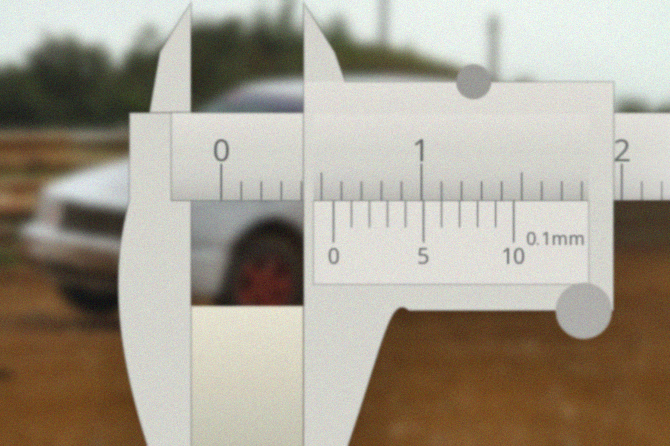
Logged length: 5.6 mm
